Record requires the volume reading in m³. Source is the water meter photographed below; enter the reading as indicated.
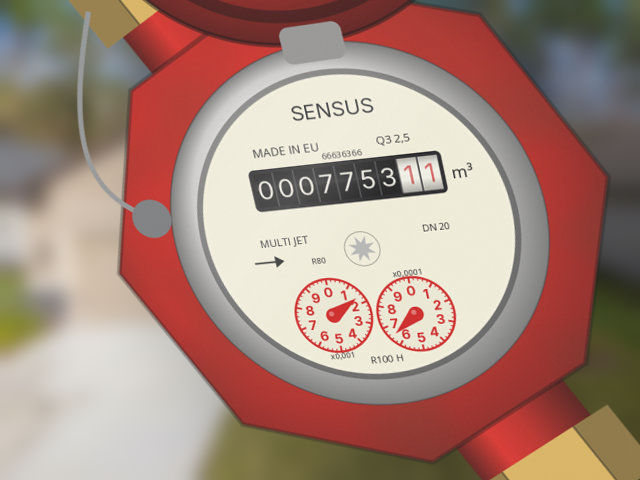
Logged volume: 7753.1116 m³
